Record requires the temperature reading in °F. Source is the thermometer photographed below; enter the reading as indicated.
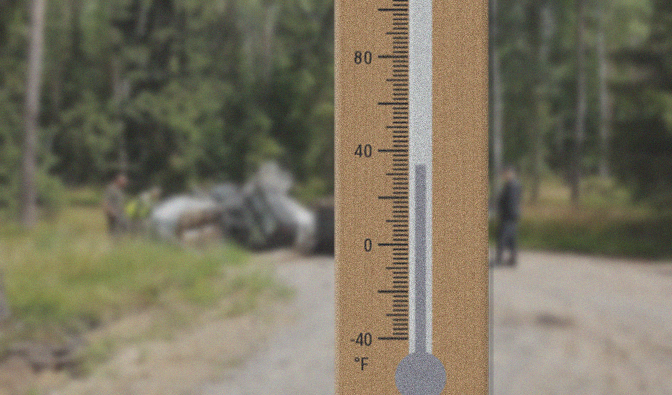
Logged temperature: 34 °F
